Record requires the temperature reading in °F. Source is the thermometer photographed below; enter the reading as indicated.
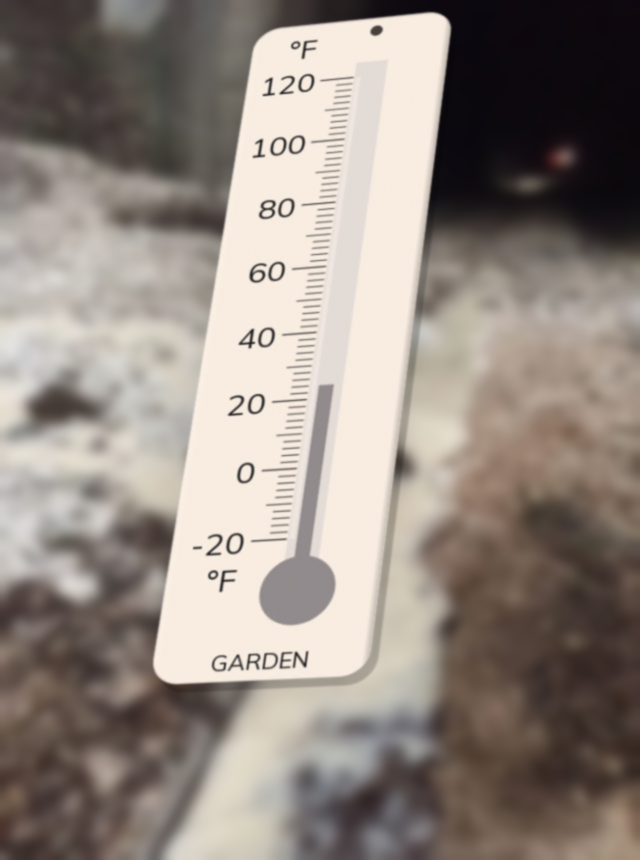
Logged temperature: 24 °F
